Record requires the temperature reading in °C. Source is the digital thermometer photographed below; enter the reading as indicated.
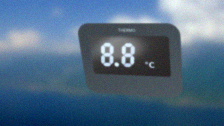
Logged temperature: 8.8 °C
